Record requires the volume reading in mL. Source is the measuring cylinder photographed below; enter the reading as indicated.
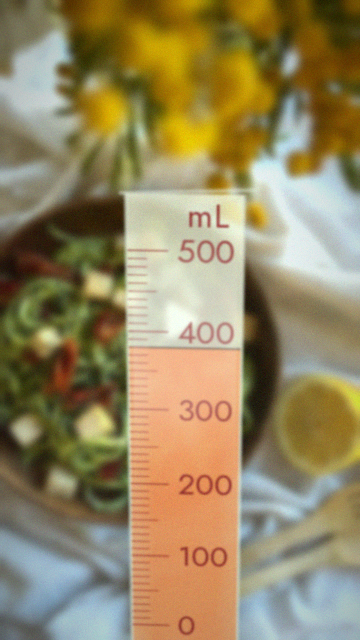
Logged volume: 380 mL
